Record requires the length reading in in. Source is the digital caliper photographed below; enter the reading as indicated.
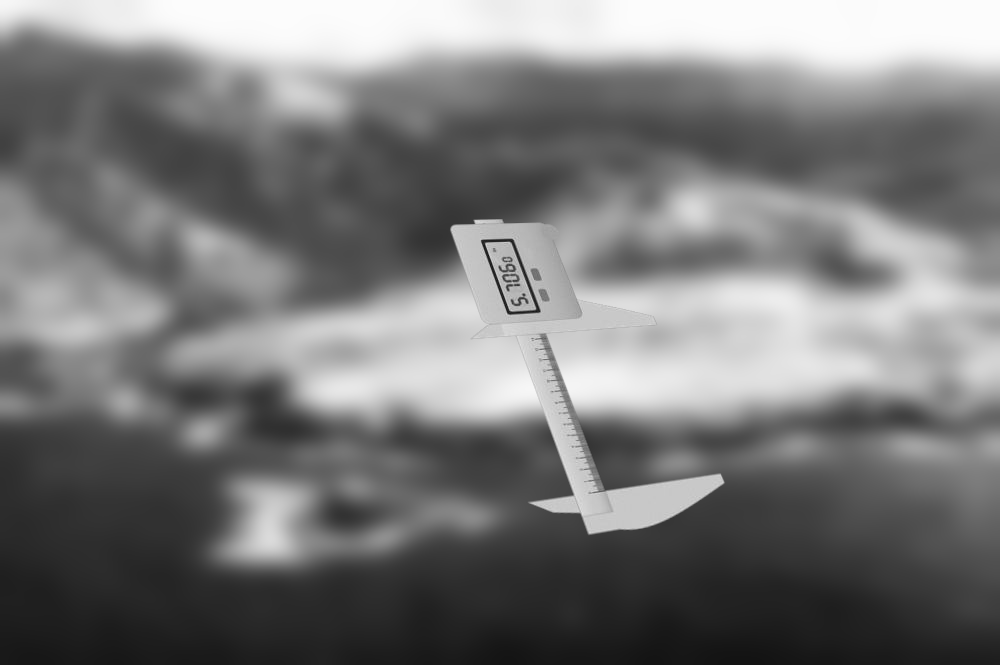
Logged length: 5.7060 in
